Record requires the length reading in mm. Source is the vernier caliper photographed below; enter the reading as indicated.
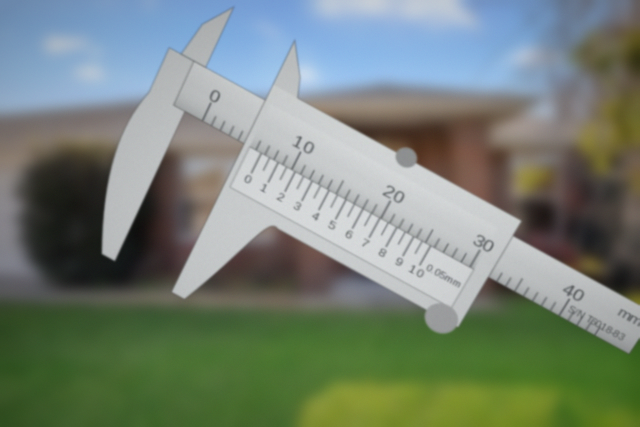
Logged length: 6.6 mm
